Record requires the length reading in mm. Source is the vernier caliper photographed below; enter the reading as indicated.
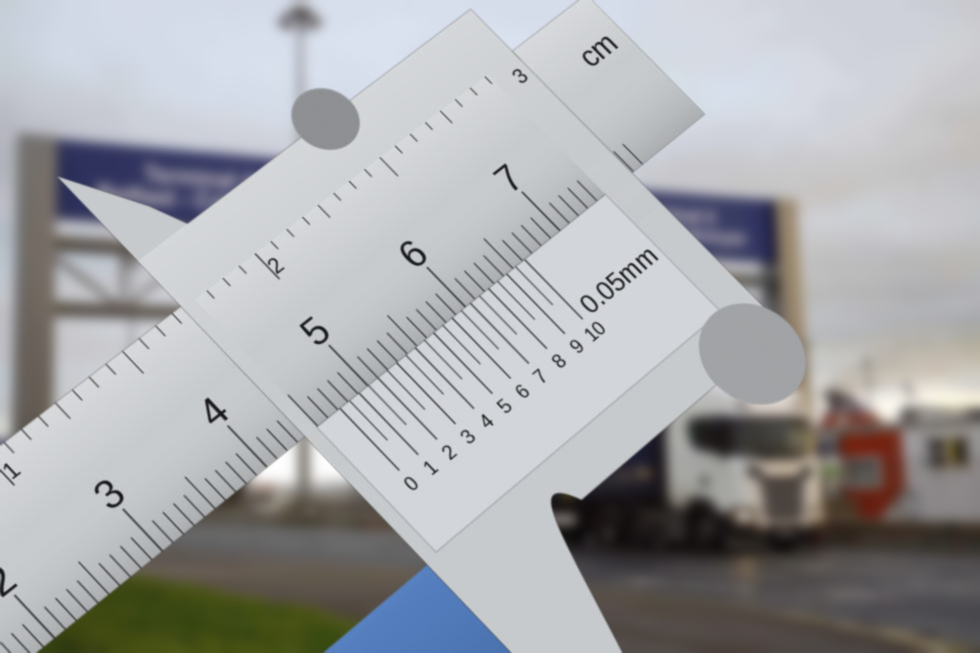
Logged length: 47.2 mm
